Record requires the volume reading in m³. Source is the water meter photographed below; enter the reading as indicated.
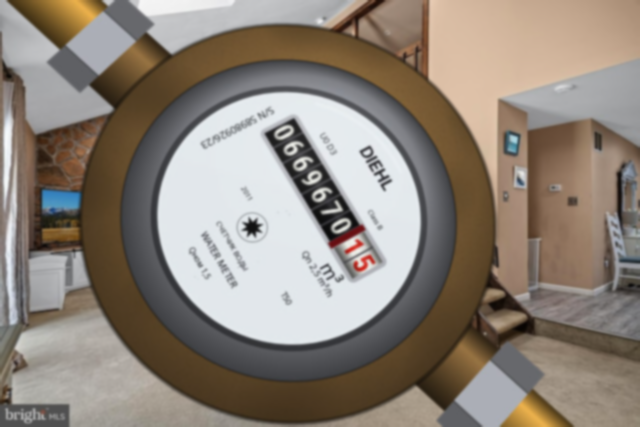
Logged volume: 669670.15 m³
